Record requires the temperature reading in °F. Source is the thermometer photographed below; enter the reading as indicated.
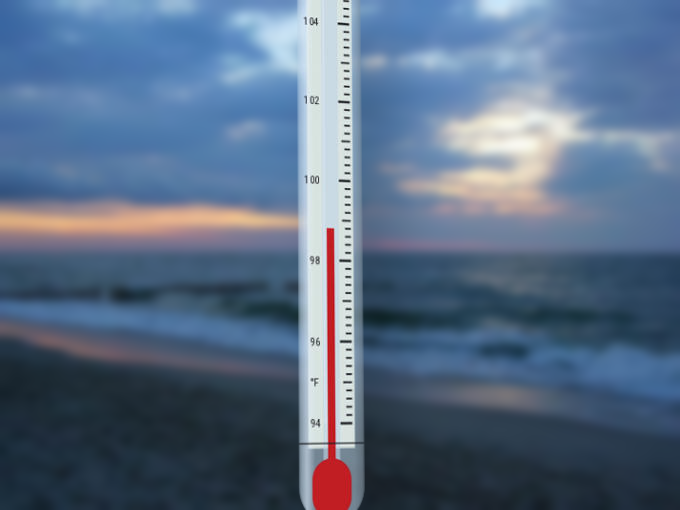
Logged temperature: 98.8 °F
